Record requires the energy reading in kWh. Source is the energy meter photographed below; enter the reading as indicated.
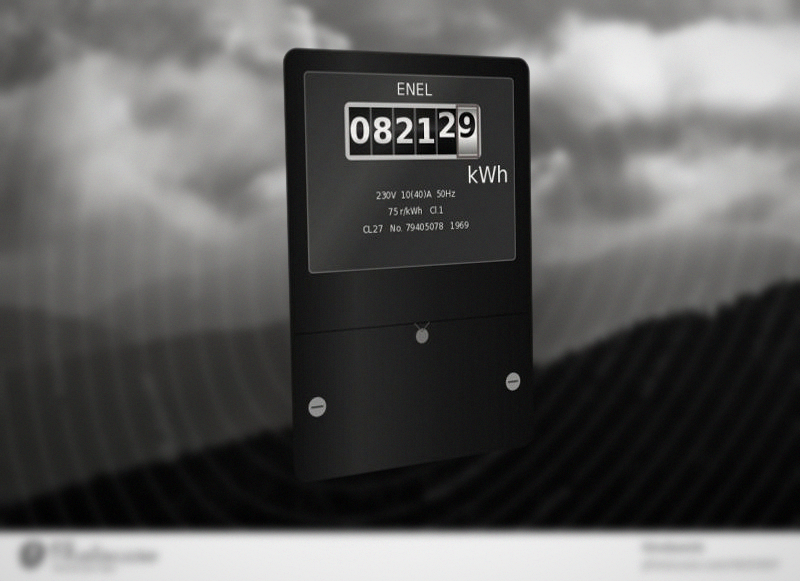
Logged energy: 8212.9 kWh
